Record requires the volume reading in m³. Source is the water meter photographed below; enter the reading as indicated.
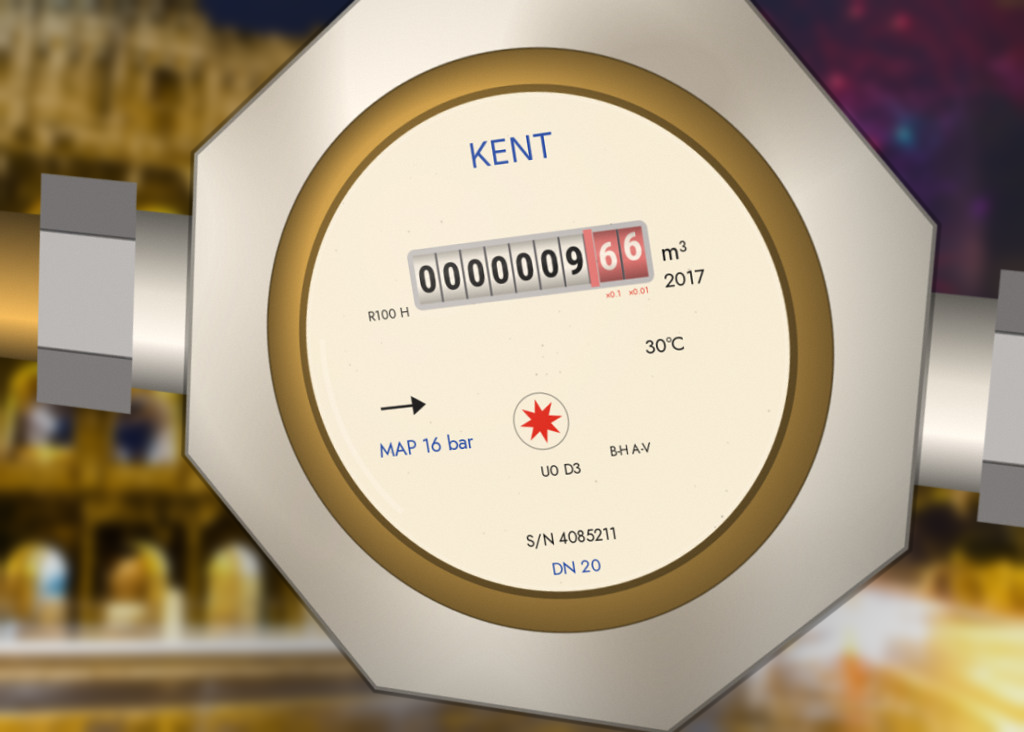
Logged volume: 9.66 m³
